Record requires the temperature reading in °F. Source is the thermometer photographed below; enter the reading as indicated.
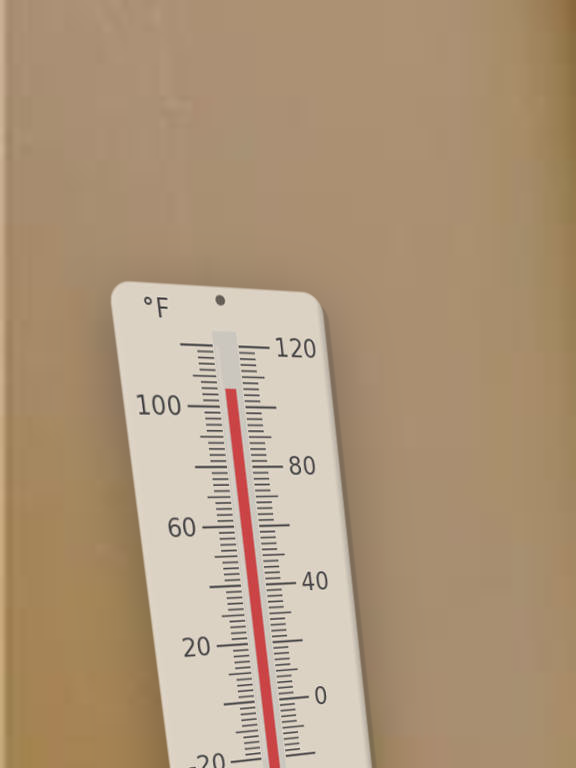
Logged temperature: 106 °F
